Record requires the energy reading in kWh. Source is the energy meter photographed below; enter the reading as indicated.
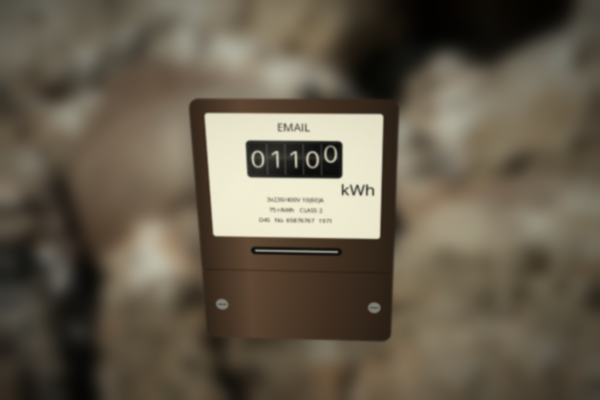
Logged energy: 1100 kWh
